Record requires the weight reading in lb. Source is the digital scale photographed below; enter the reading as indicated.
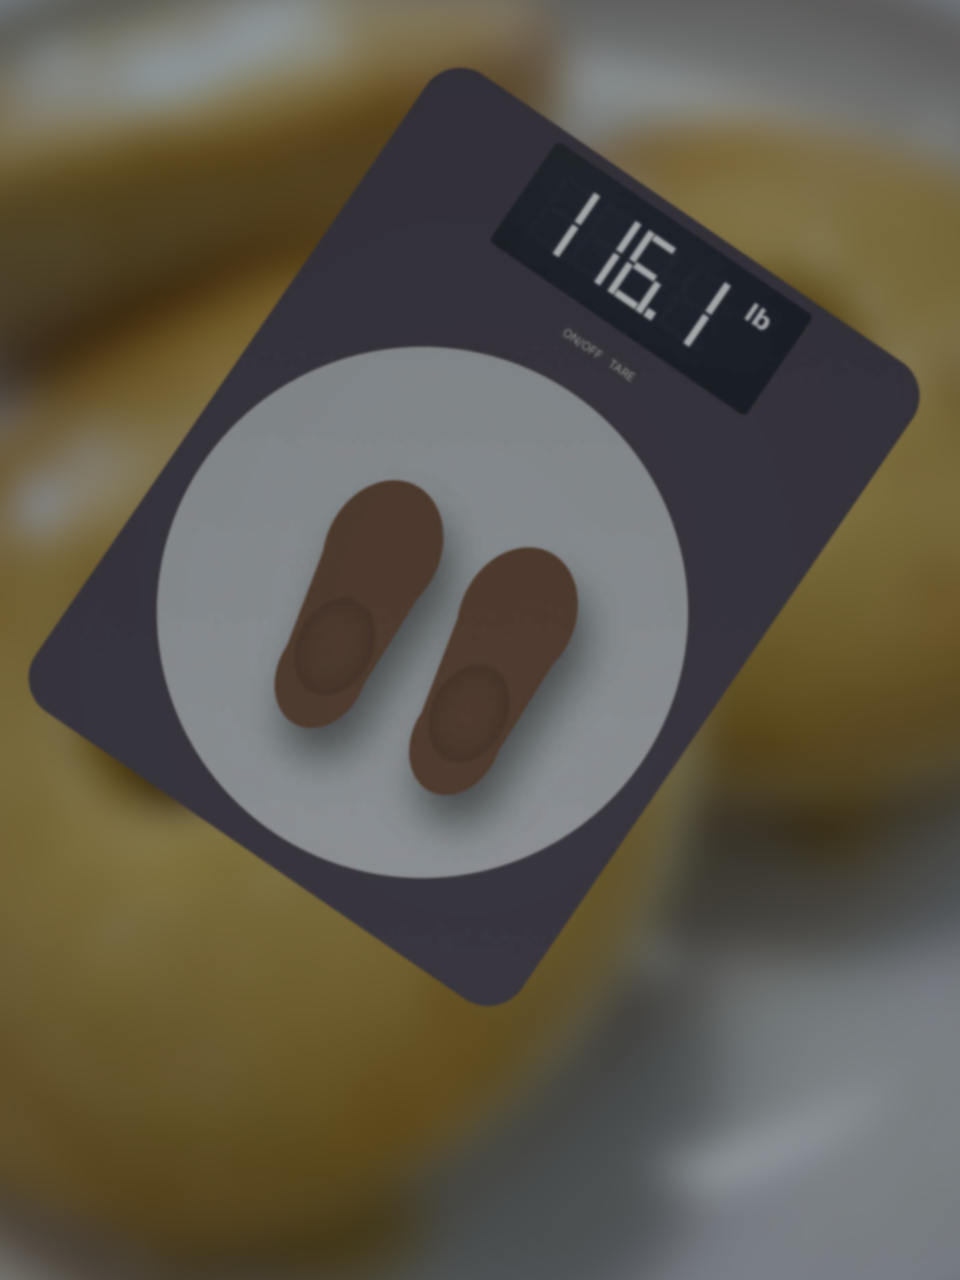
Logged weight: 116.1 lb
